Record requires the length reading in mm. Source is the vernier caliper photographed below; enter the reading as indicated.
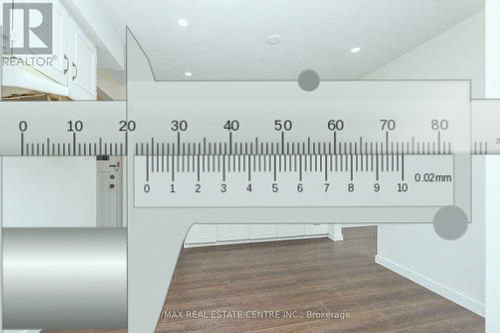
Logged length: 24.0 mm
